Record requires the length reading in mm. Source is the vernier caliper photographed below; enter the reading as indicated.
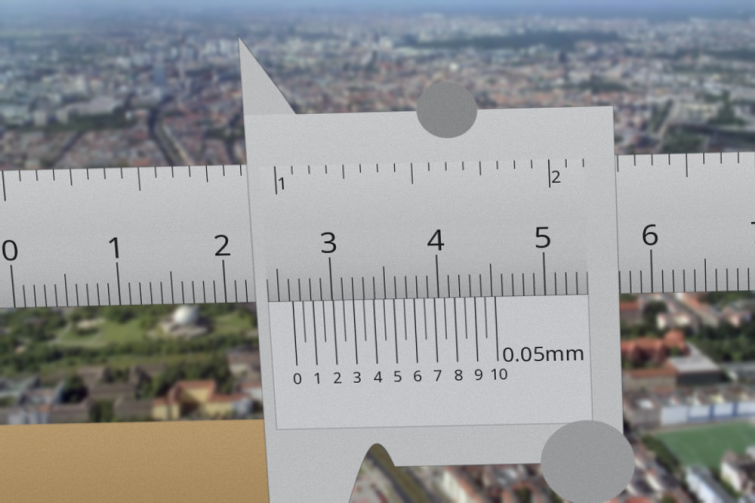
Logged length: 26.3 mm
